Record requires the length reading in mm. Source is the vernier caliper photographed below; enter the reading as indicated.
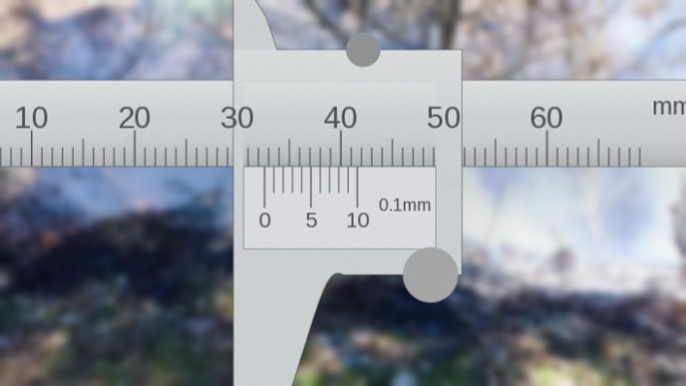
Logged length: 32.6 mm
